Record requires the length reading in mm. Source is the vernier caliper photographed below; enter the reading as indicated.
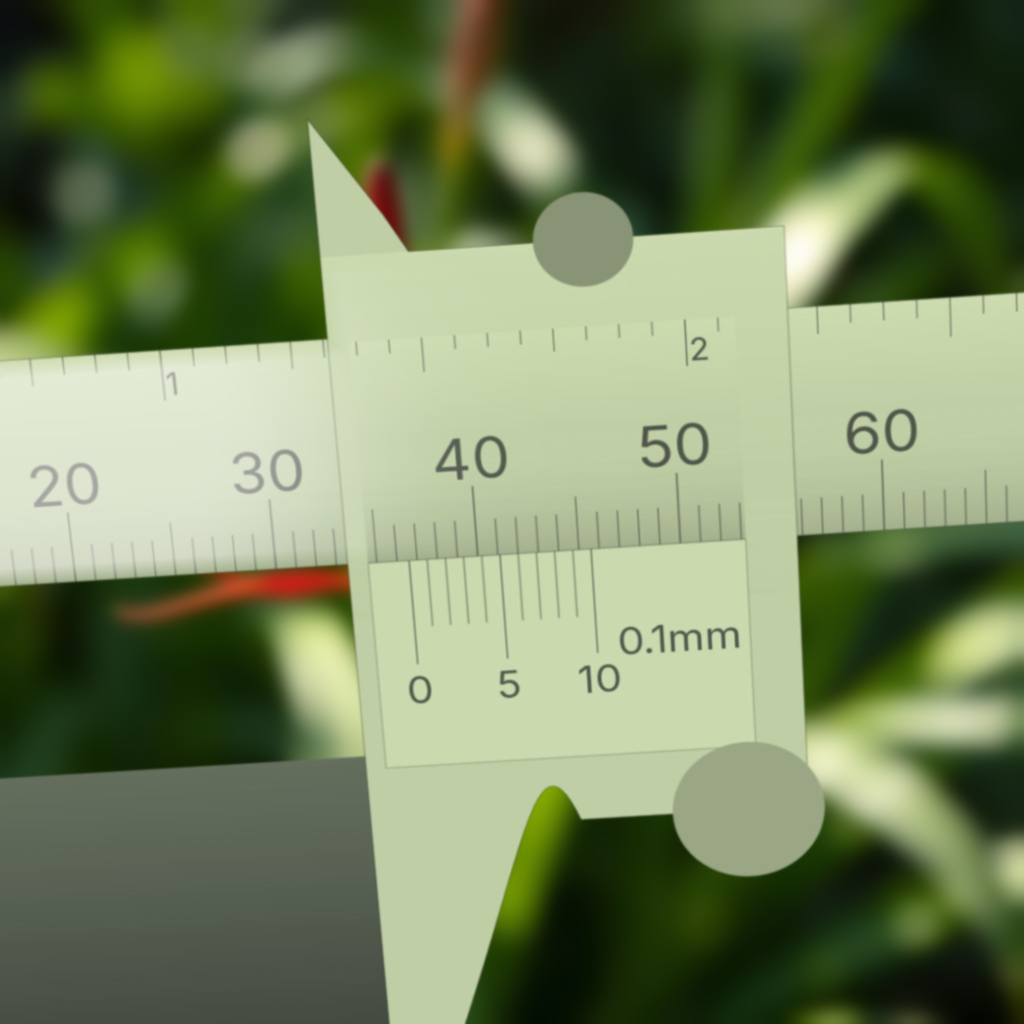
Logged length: 36.6 mm
